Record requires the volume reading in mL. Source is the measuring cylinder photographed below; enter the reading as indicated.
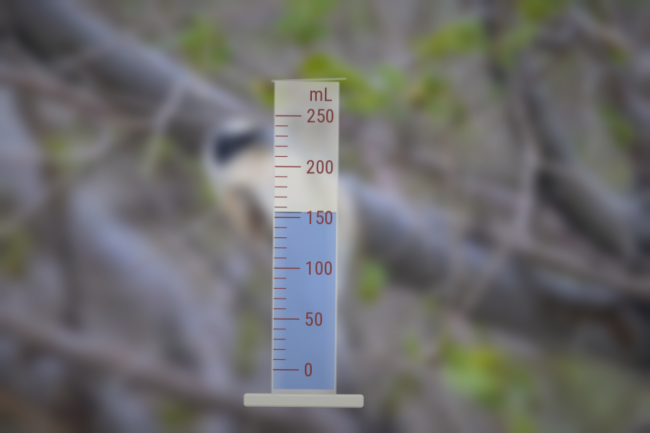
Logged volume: 155 mL
